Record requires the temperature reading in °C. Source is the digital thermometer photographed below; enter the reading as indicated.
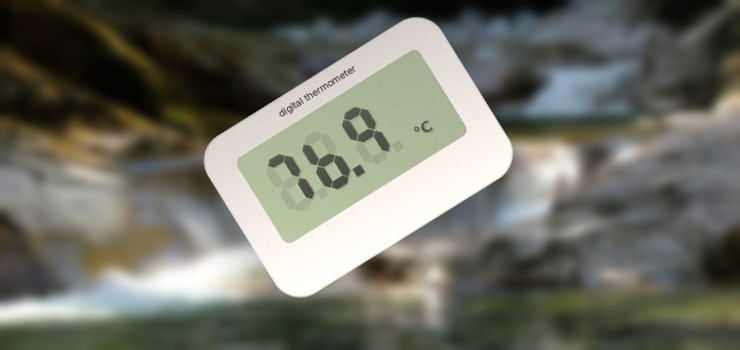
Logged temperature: 76.9 °C
